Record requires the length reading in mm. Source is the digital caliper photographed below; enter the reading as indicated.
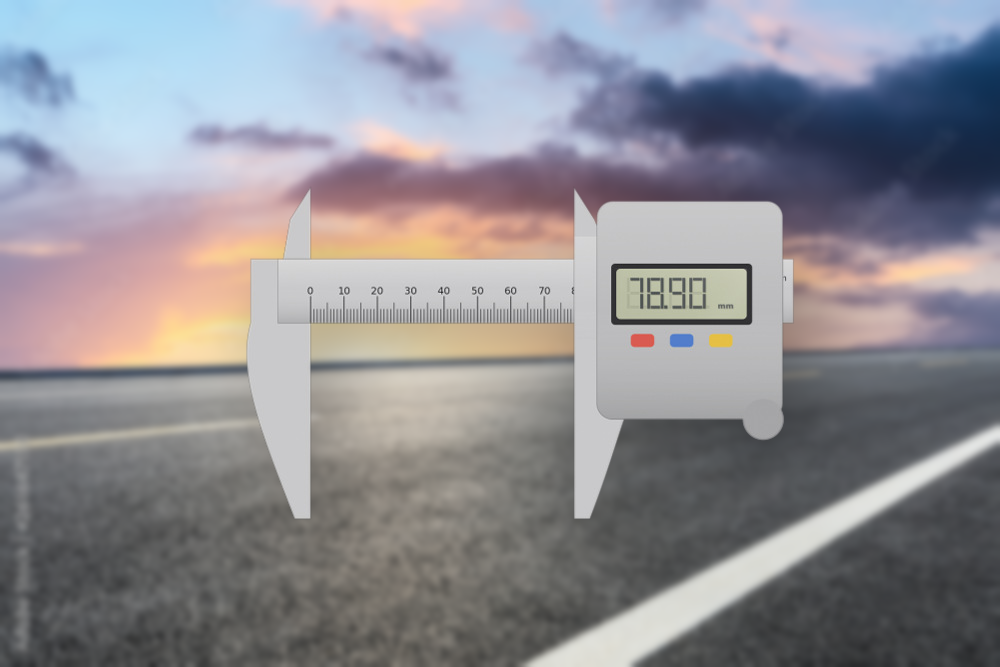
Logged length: 78.90 mm
